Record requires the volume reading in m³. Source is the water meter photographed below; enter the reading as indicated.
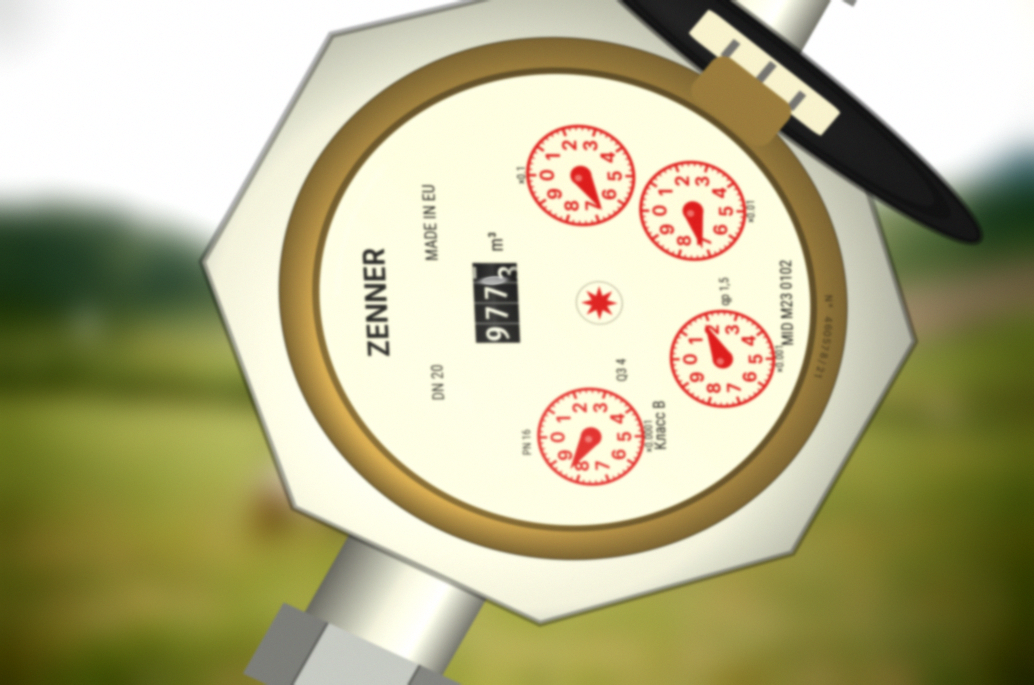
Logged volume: 9772.6718 m³
